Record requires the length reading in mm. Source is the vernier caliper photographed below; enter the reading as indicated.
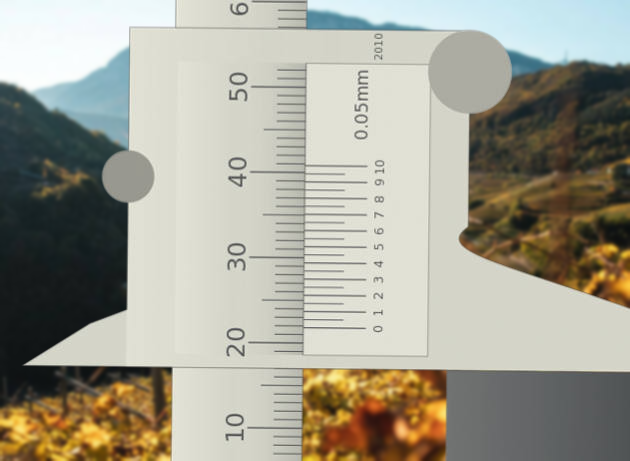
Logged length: 21.8 mm
